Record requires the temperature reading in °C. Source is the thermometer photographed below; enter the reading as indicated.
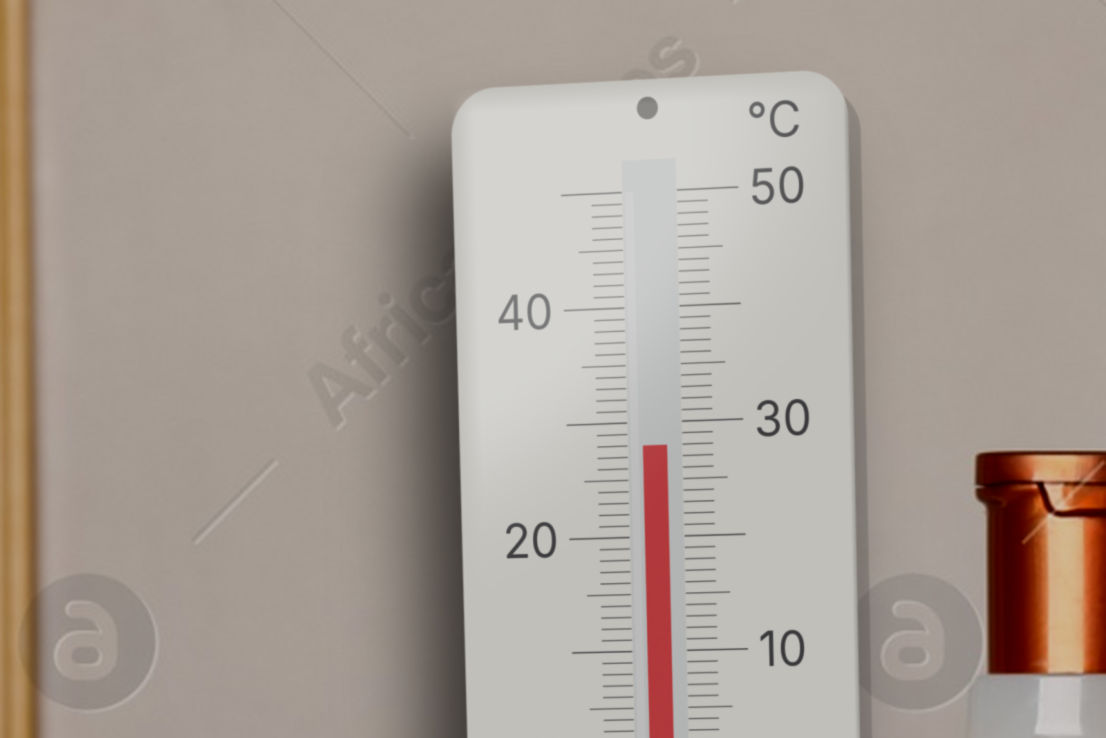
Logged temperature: 28 °C
